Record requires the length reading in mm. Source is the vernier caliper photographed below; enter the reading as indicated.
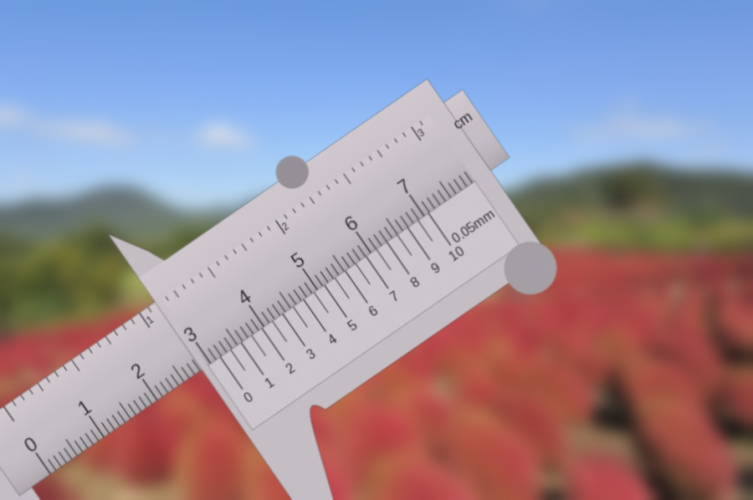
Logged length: 31.8 mm
